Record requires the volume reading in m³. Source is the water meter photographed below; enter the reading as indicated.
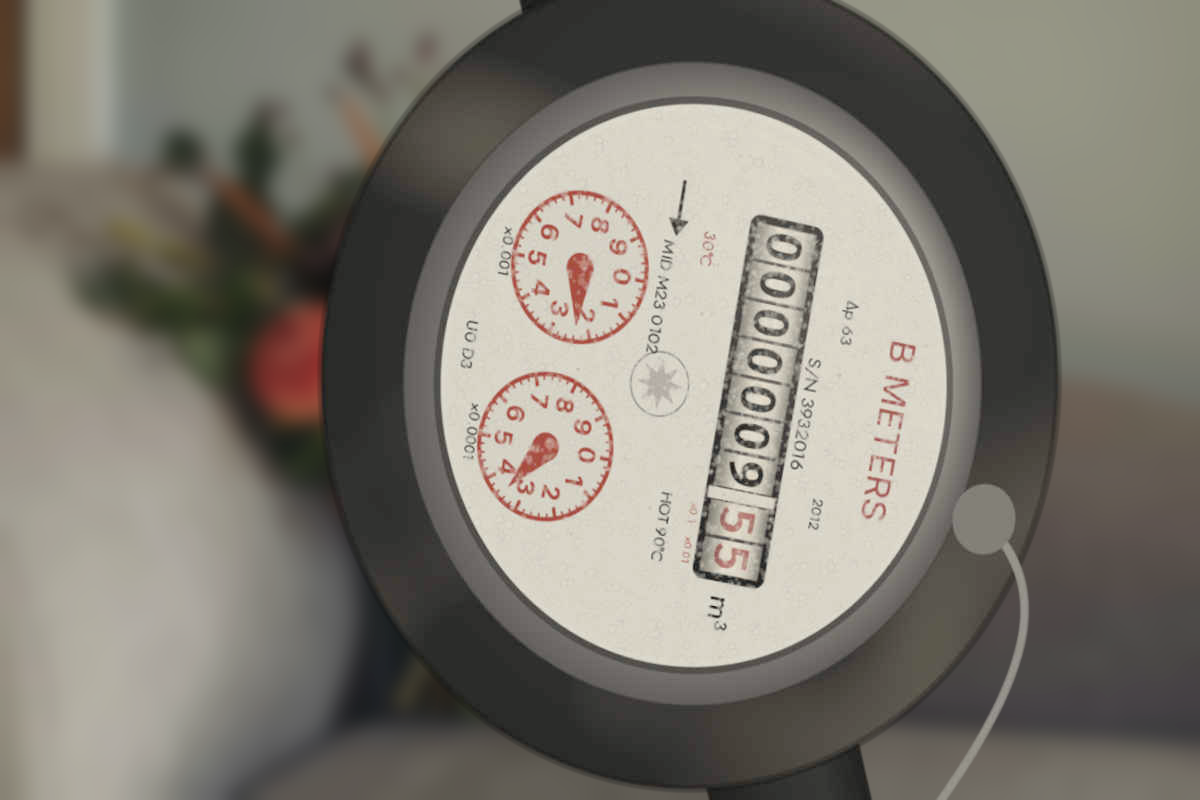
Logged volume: 9.5523 m³
